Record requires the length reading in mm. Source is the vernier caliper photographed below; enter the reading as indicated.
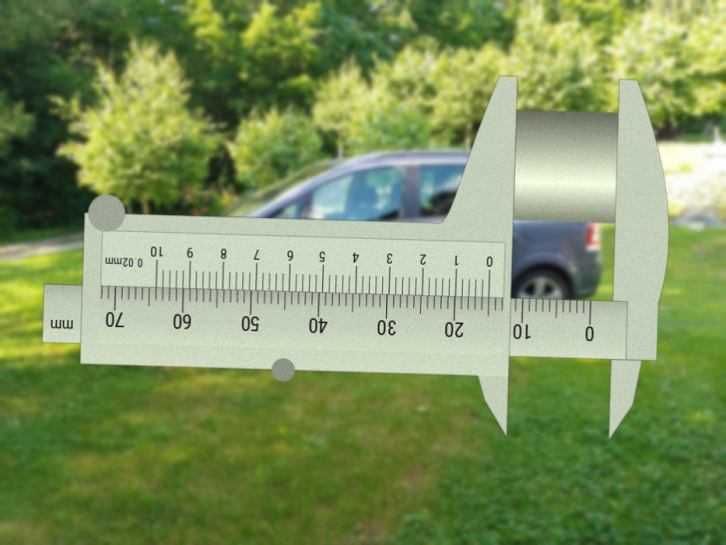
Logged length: 15.0 mm
